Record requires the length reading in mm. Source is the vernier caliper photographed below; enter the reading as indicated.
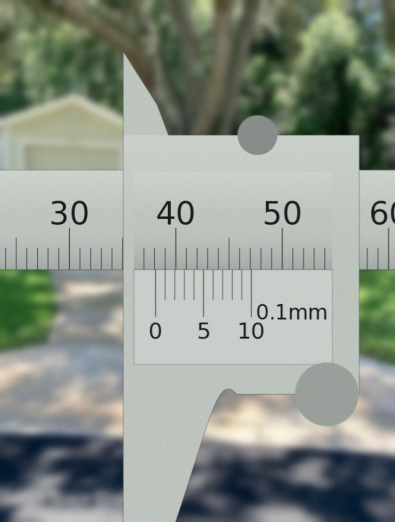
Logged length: 38.1 mm
